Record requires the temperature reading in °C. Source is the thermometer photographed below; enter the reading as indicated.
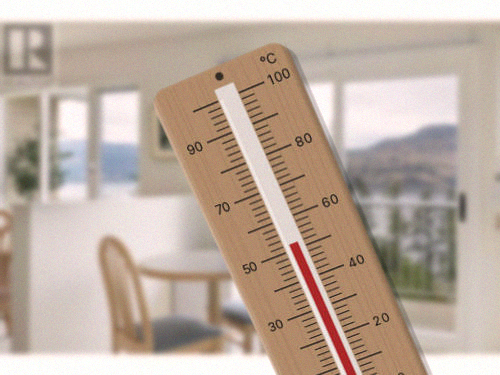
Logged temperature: 52 °C
